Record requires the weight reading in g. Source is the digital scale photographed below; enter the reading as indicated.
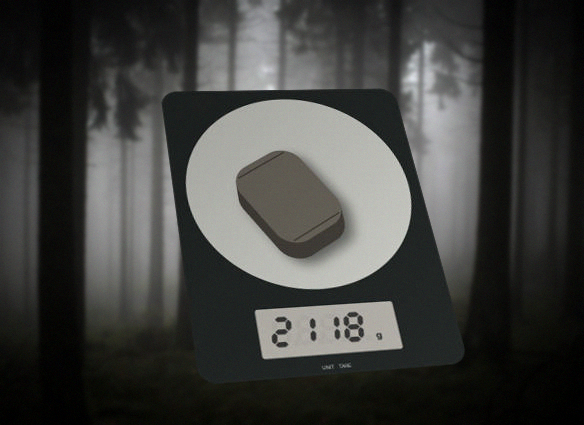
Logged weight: 2118 g
